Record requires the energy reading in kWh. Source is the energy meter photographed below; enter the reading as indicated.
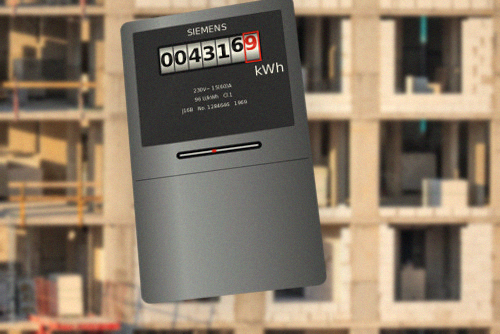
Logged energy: 4316.9 kWh
